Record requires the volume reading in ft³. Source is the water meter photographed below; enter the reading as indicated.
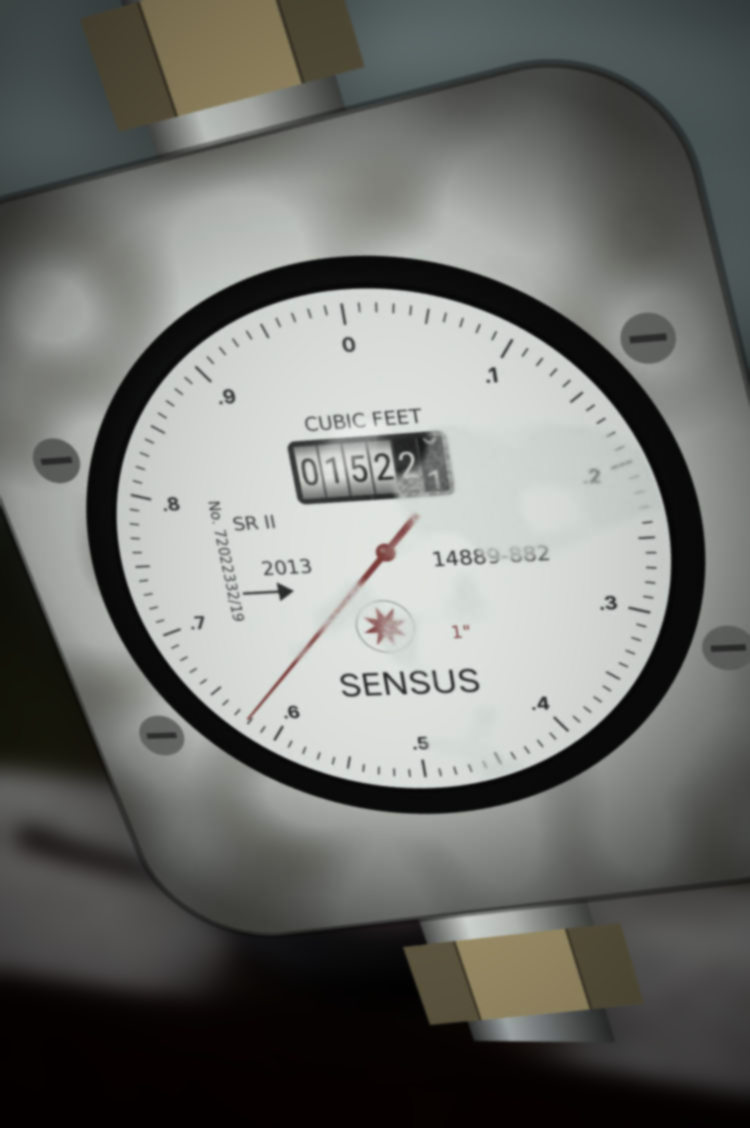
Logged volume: 15220.62 ft³
